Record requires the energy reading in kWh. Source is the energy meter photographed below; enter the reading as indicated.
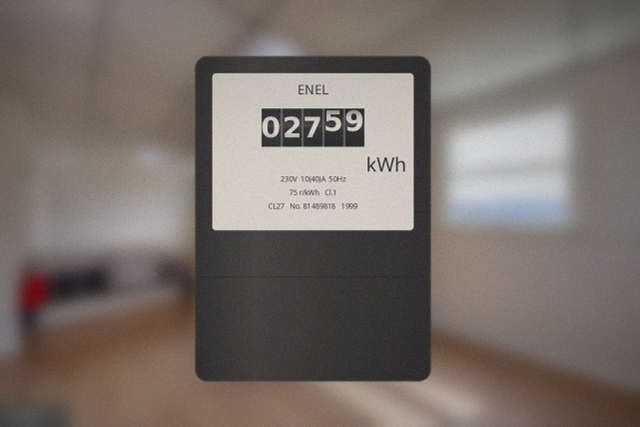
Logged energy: 2759 kWh
